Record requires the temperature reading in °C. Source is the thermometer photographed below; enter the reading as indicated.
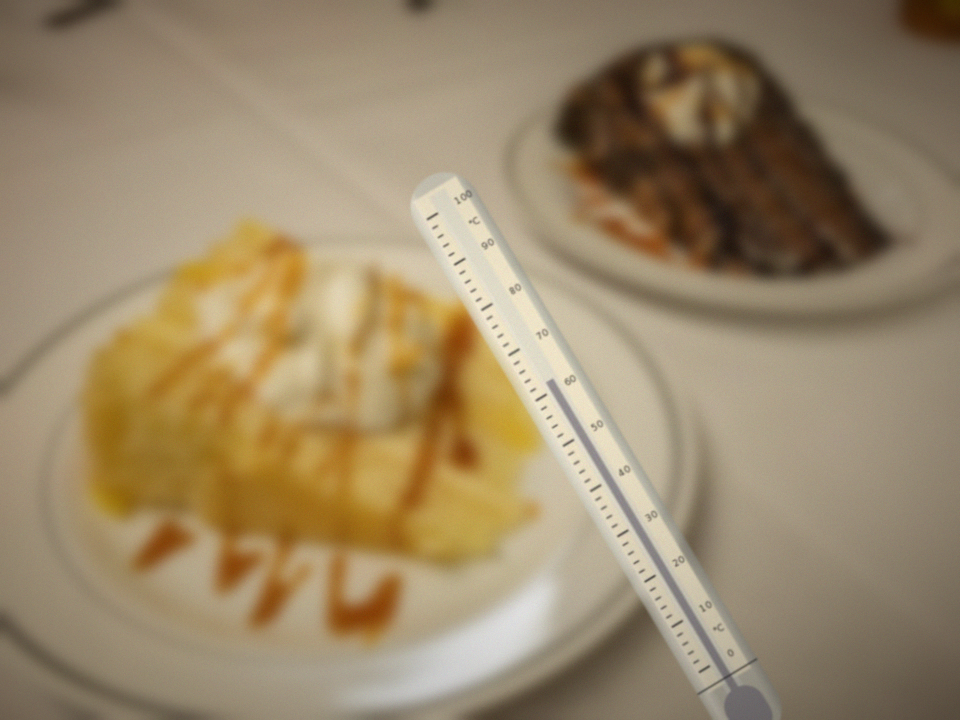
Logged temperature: 62 °C
